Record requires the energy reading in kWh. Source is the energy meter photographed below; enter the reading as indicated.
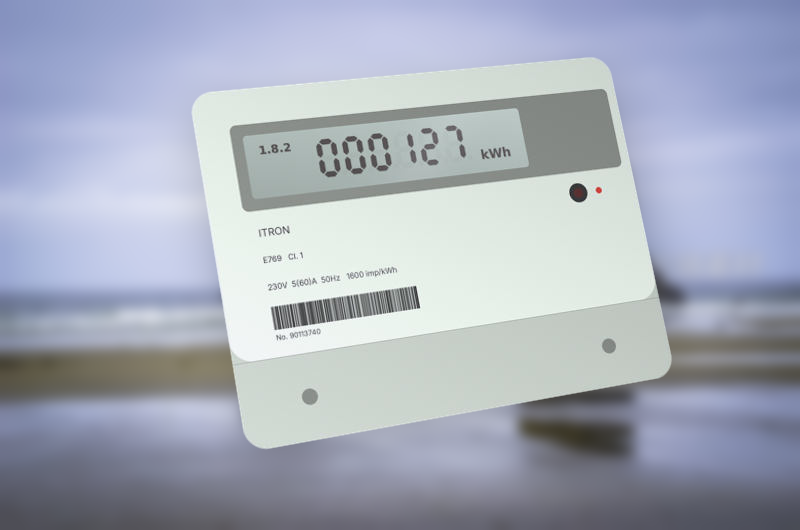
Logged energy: 127 kWh
